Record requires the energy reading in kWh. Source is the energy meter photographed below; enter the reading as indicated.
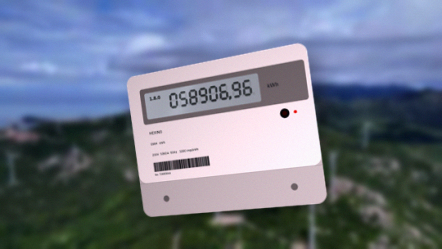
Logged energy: 58906.96 kWh
